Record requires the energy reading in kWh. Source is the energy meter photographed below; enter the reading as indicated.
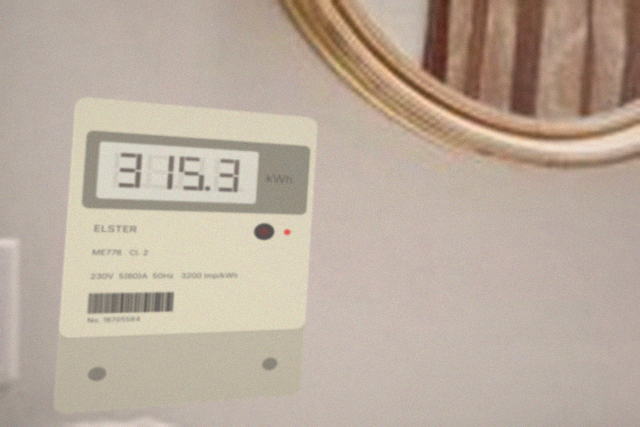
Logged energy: 315.3 kWh
